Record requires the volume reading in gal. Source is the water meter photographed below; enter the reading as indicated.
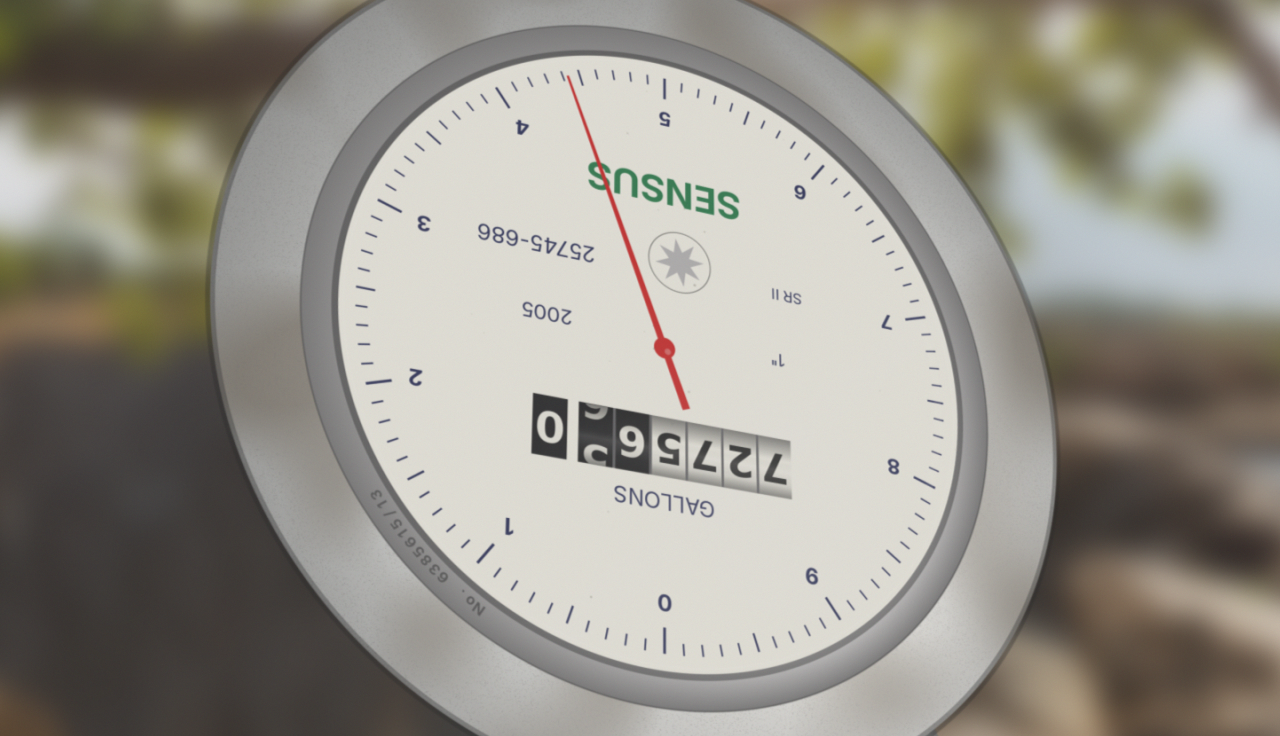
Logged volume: 7275654.4 gal
